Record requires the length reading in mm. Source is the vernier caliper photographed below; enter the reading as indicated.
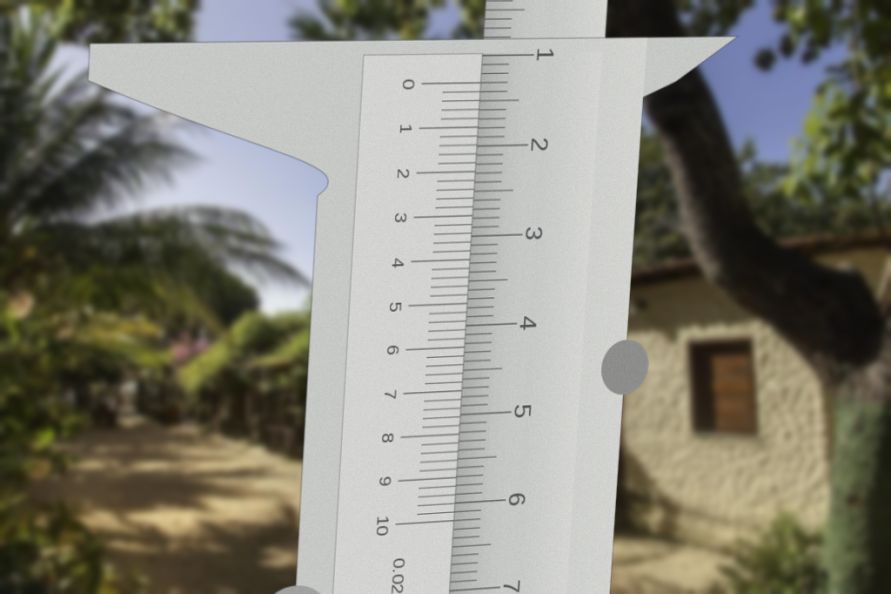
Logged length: 13.0 mm
